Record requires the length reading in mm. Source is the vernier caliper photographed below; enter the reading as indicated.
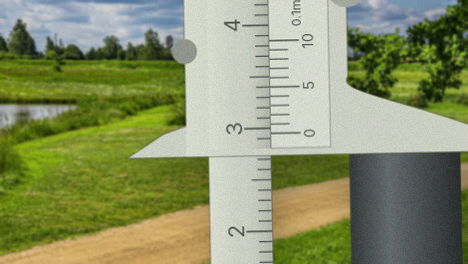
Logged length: 29.5 mm
